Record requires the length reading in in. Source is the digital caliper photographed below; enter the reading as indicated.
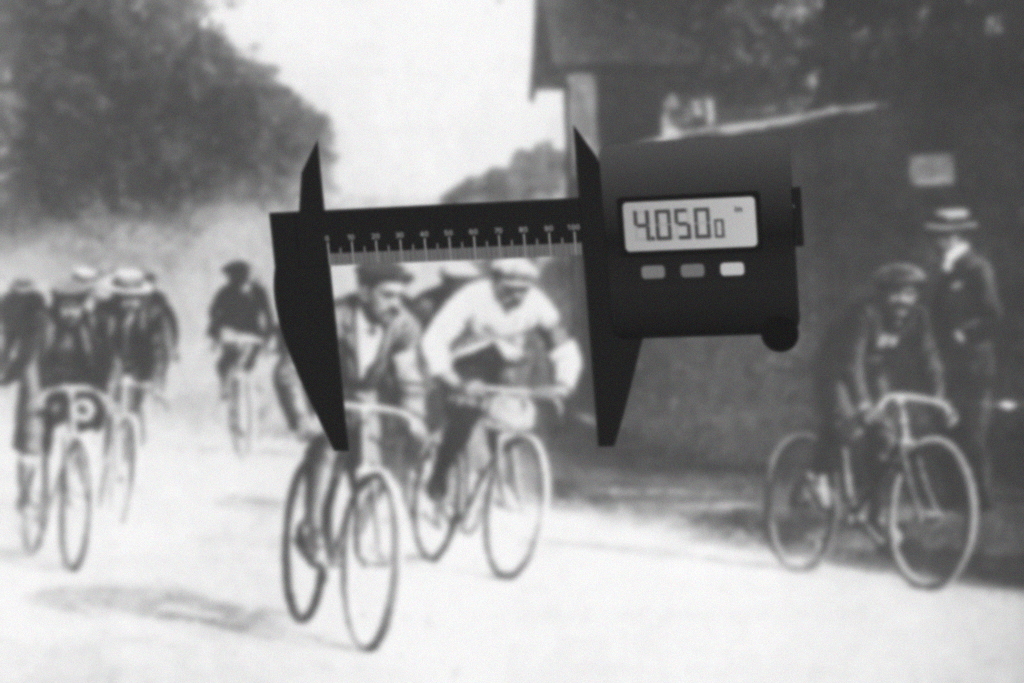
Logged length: 4.0500 in
